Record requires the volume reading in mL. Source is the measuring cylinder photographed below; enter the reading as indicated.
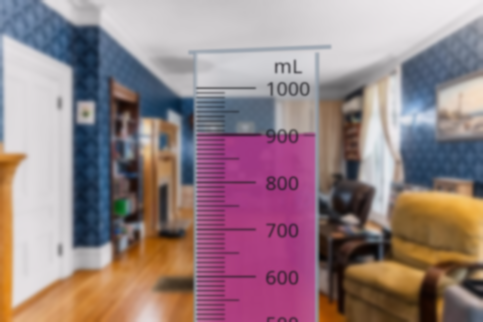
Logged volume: 900 mL
